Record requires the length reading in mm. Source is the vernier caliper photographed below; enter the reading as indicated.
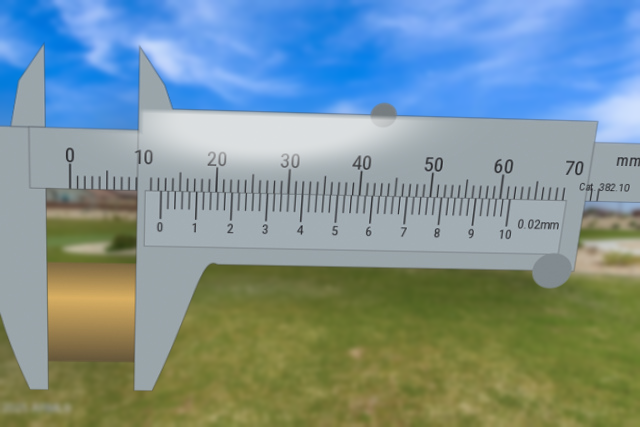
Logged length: 12.4 mm
